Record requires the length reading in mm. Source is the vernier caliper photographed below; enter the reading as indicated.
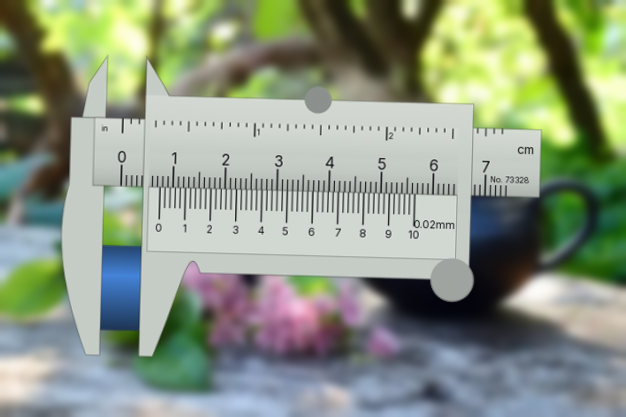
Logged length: 7.5 mm
